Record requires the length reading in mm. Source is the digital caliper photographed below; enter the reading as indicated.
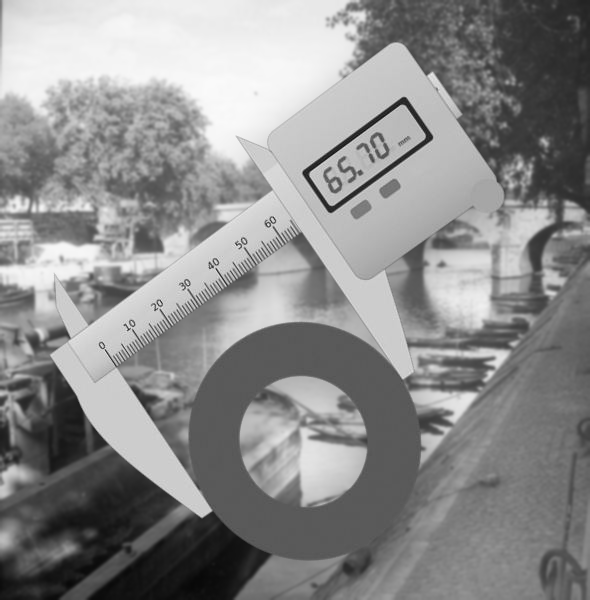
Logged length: 65.70 mm
